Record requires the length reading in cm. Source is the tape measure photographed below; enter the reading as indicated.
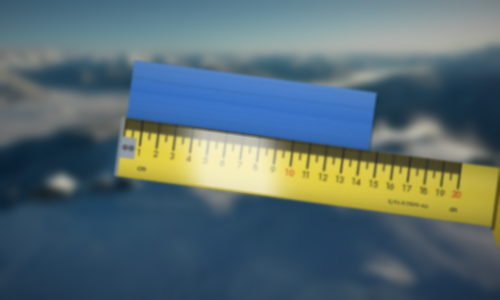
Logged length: 14.5 cm
